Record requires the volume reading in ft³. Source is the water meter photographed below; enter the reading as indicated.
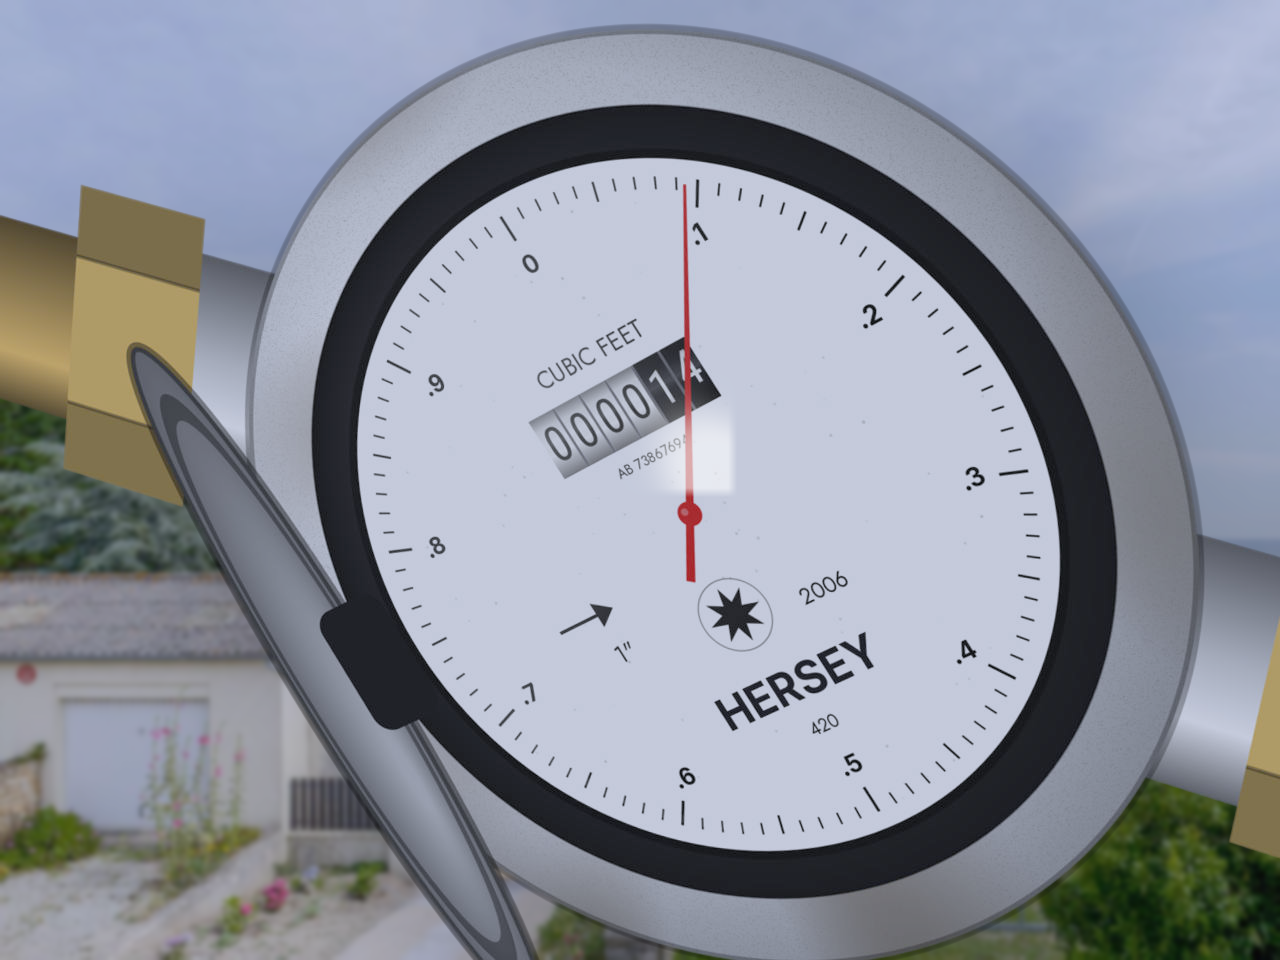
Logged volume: 14.09 ft³
